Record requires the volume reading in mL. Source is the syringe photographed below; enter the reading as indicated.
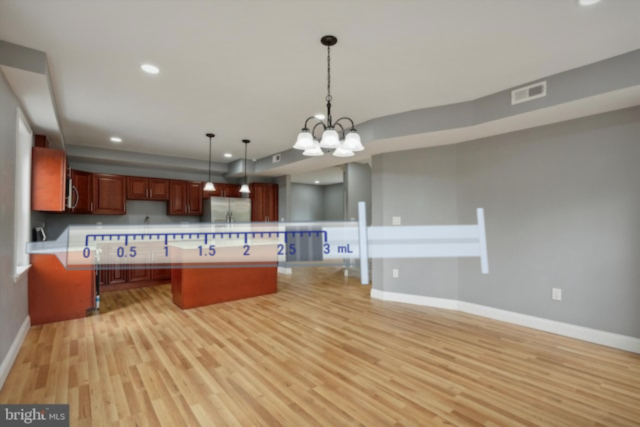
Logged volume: 2.5 mL
